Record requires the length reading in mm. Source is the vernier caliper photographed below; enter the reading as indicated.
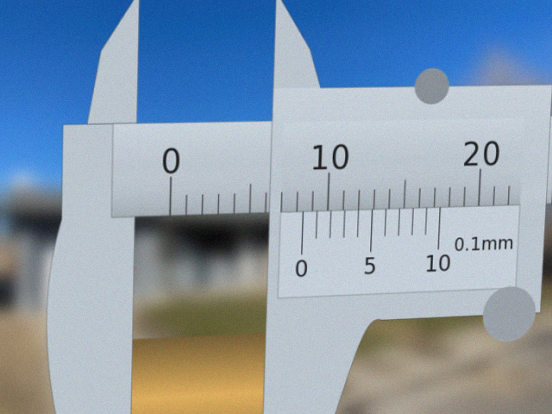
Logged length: 8.4 mm
